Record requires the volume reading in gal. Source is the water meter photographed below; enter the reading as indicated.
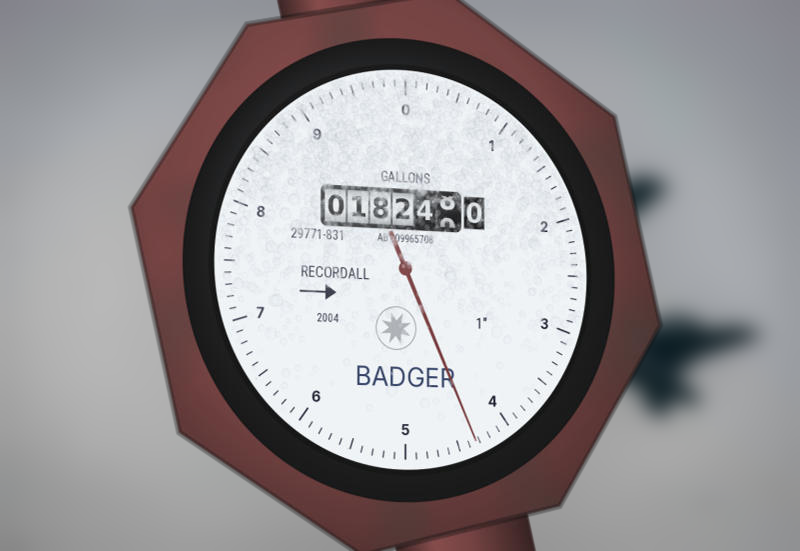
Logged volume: 182484.3 gal
